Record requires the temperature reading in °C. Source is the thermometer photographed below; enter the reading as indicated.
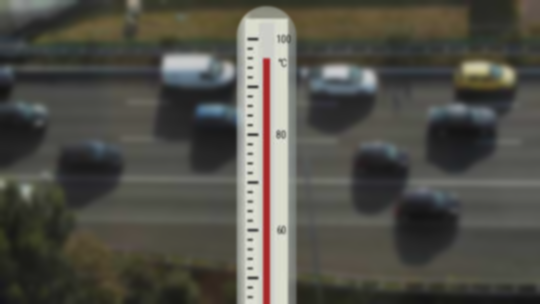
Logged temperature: 96 °C
